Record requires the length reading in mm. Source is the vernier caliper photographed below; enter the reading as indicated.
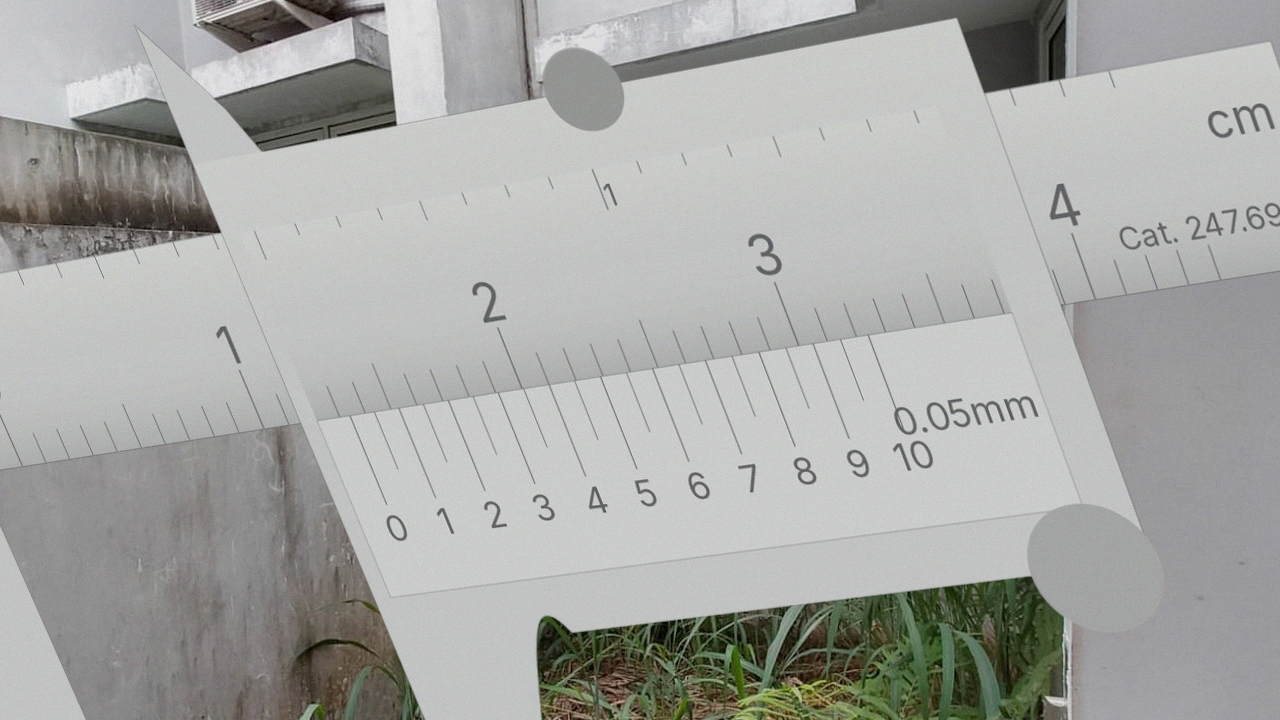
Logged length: 13.40 mm
